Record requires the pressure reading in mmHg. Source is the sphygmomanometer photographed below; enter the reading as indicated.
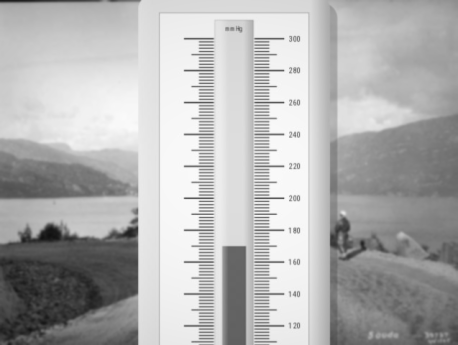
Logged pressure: 170 mmHg
